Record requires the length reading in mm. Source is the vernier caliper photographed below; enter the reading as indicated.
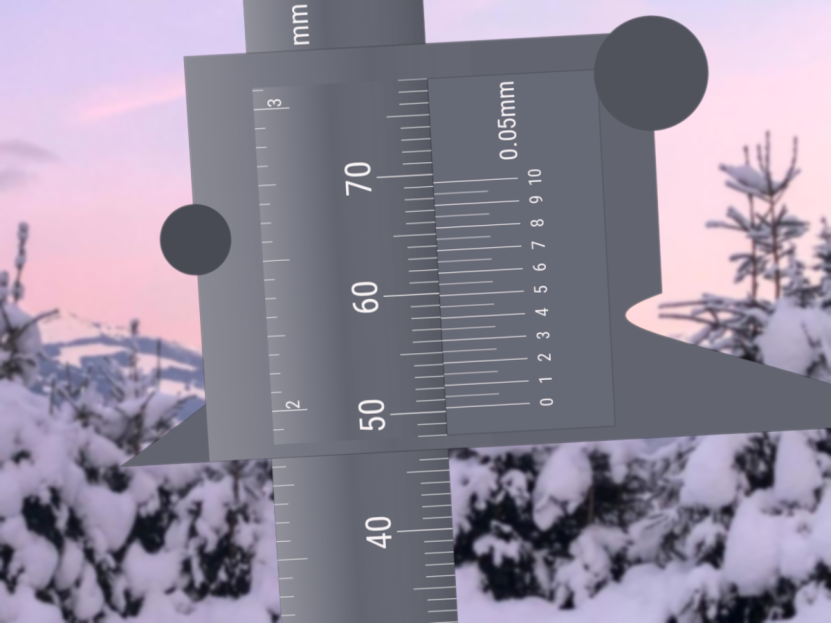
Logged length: 50.3 mm
